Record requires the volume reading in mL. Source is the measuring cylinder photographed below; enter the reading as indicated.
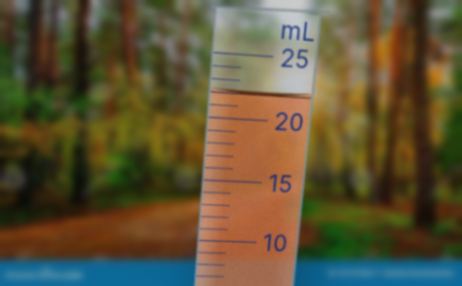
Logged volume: 22 mL
